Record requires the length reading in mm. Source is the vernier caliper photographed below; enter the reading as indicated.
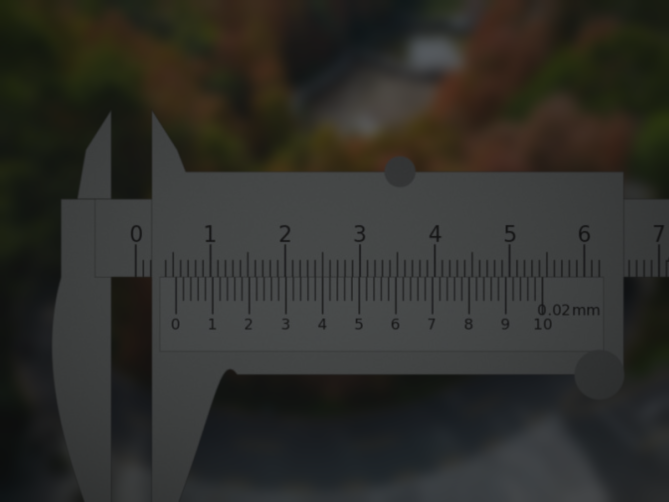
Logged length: 5.4 mm
